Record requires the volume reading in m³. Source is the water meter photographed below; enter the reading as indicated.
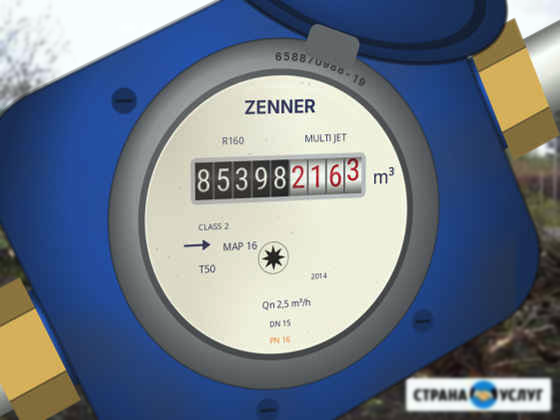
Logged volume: 85398.2163 m³
